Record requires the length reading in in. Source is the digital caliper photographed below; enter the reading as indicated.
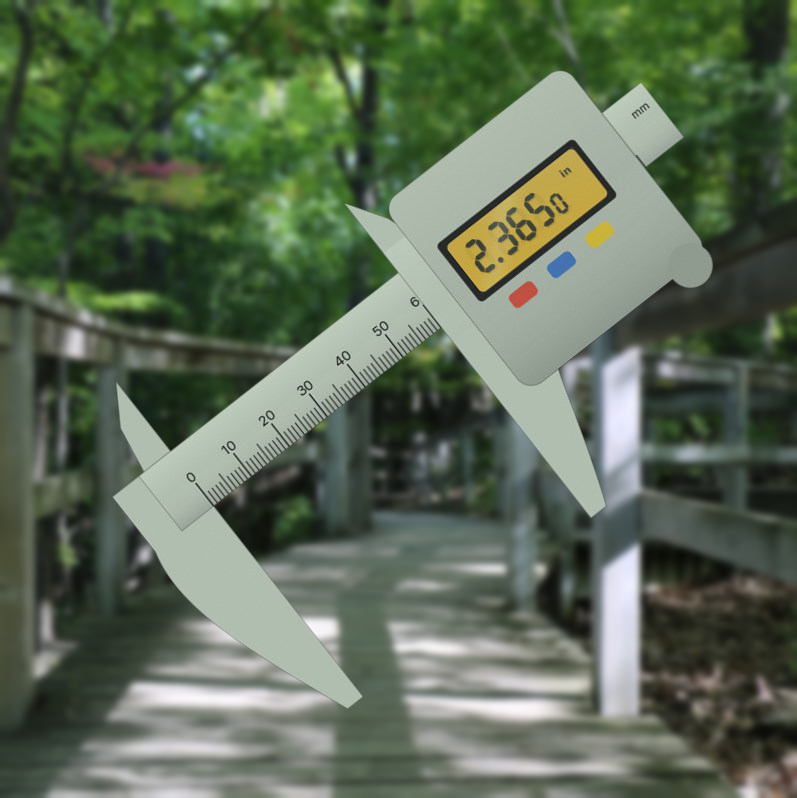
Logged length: 2.3650 in
